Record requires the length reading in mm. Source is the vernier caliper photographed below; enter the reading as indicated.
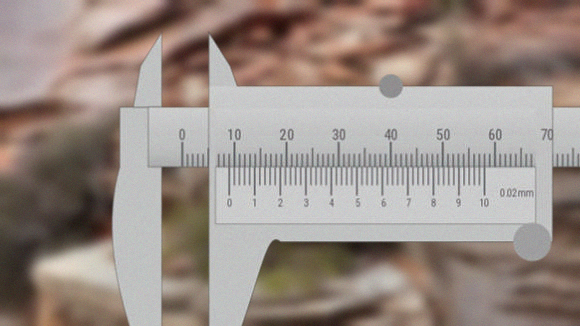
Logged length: 9.0 mm
